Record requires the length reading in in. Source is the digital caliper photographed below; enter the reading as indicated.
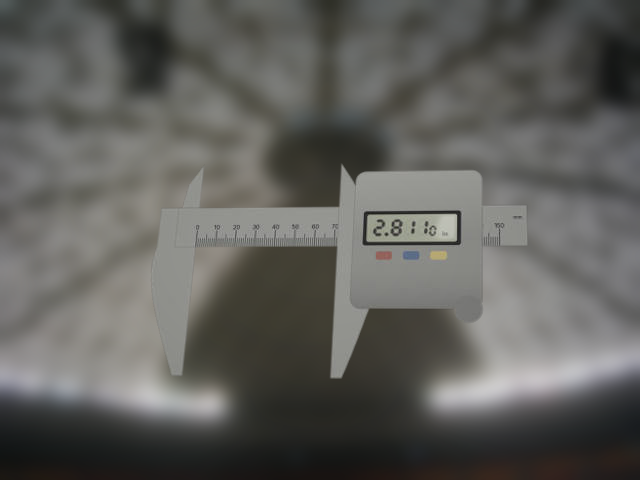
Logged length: 2.8110 in
